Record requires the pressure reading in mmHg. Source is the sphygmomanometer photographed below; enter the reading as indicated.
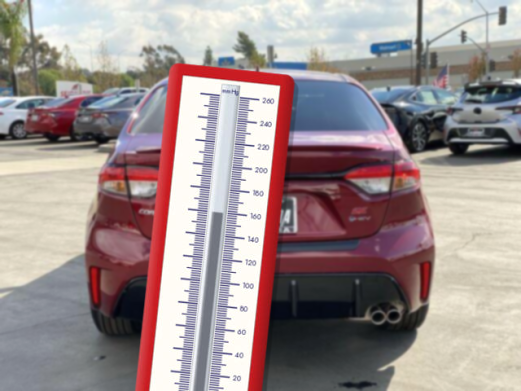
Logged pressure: 160 mmHg
